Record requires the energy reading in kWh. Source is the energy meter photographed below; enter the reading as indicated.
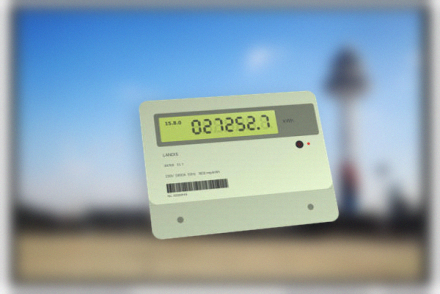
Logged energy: 27252.7 kWh
